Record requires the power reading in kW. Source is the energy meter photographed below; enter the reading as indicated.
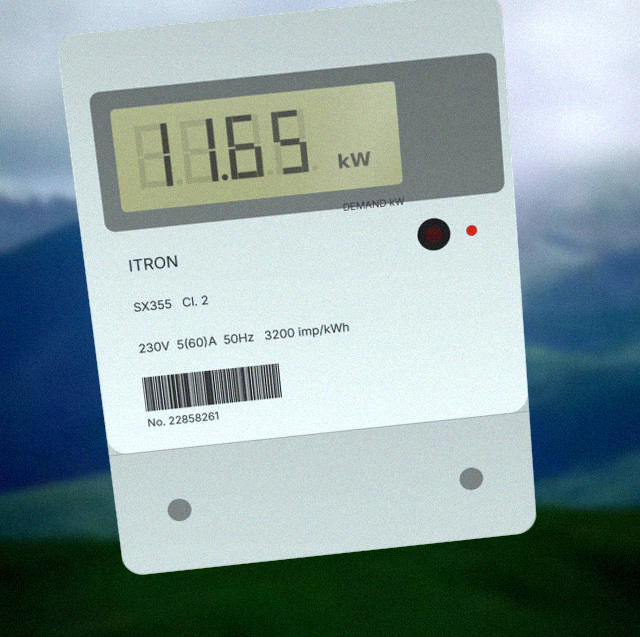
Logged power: 11.65 kW
